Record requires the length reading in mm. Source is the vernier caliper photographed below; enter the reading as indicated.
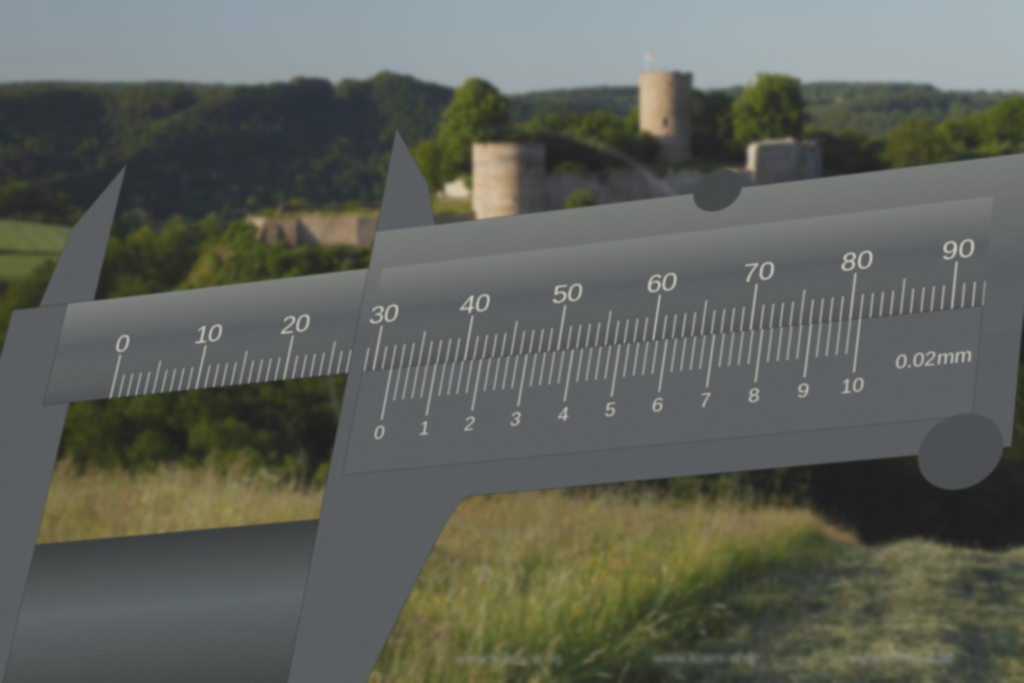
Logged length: 32.0 mm
